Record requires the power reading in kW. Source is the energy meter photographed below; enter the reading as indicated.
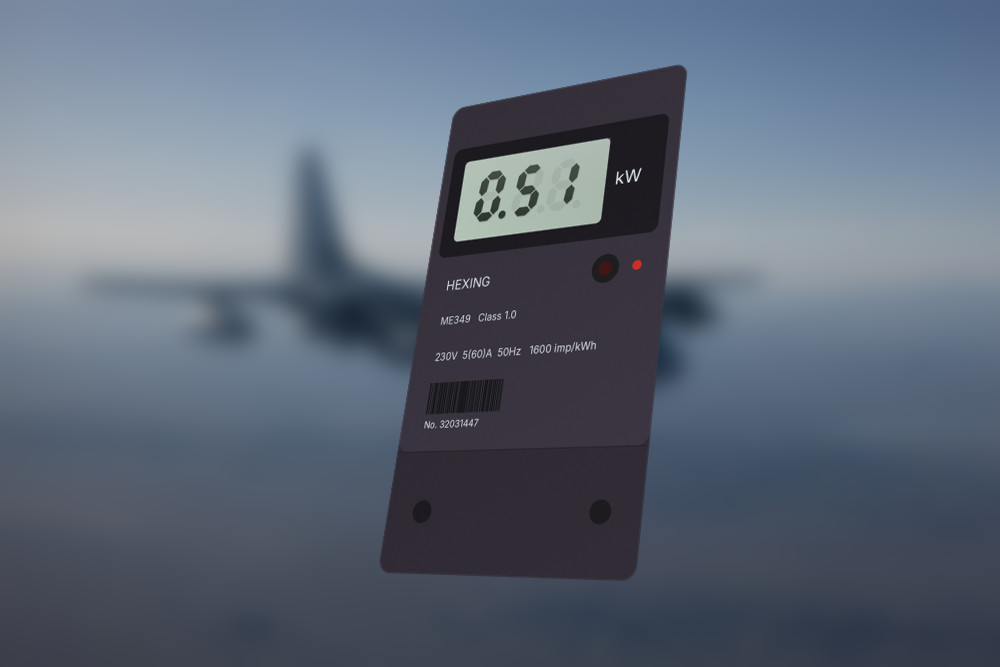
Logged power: 0.51 kW
